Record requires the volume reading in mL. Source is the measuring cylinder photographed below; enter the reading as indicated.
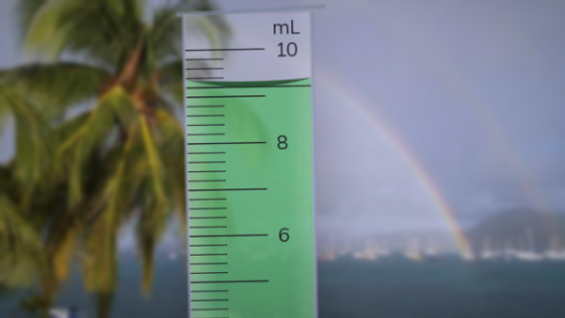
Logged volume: 9.2 mL
